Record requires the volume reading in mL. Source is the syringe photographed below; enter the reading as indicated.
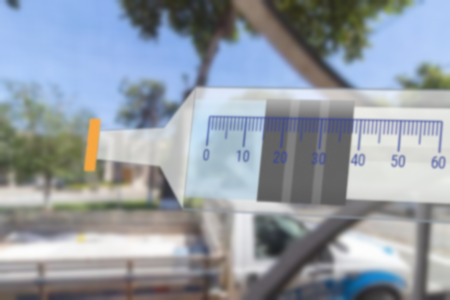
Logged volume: 15 mL
